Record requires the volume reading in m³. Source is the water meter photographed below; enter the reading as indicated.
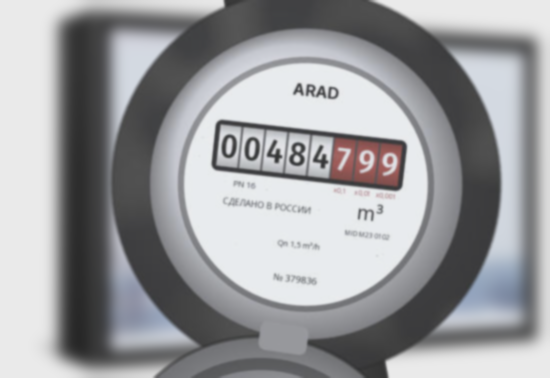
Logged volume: 484.799 m³
